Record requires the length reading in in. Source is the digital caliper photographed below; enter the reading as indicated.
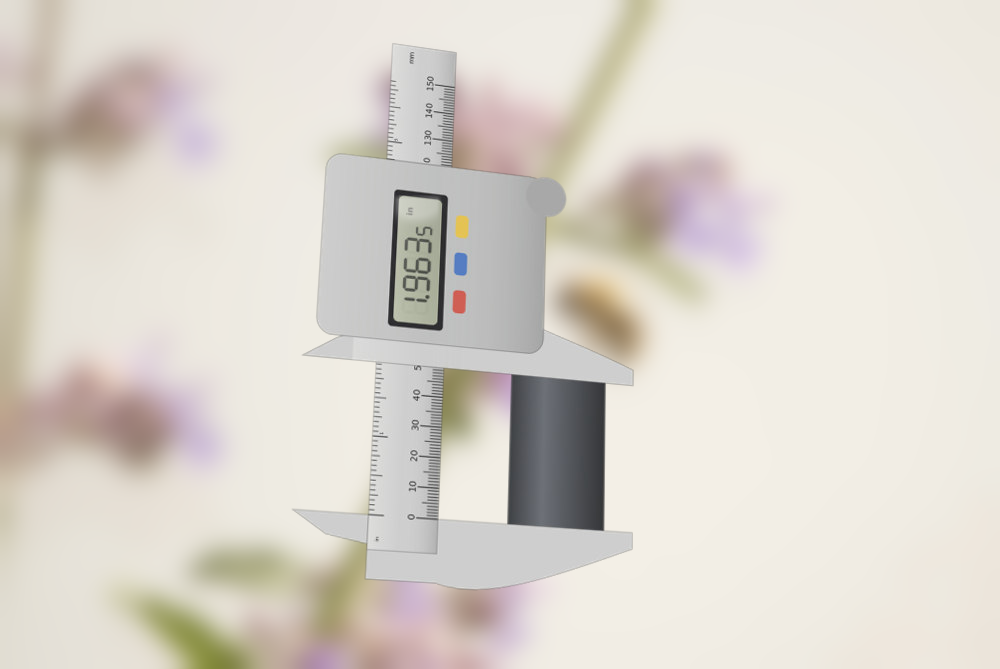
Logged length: 1.9635 in
